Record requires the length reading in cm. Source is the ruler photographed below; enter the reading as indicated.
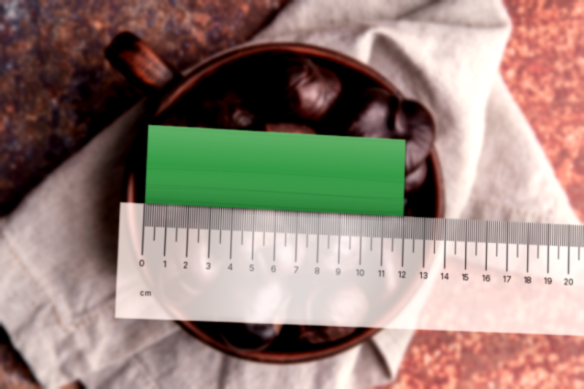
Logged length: 12 cm
